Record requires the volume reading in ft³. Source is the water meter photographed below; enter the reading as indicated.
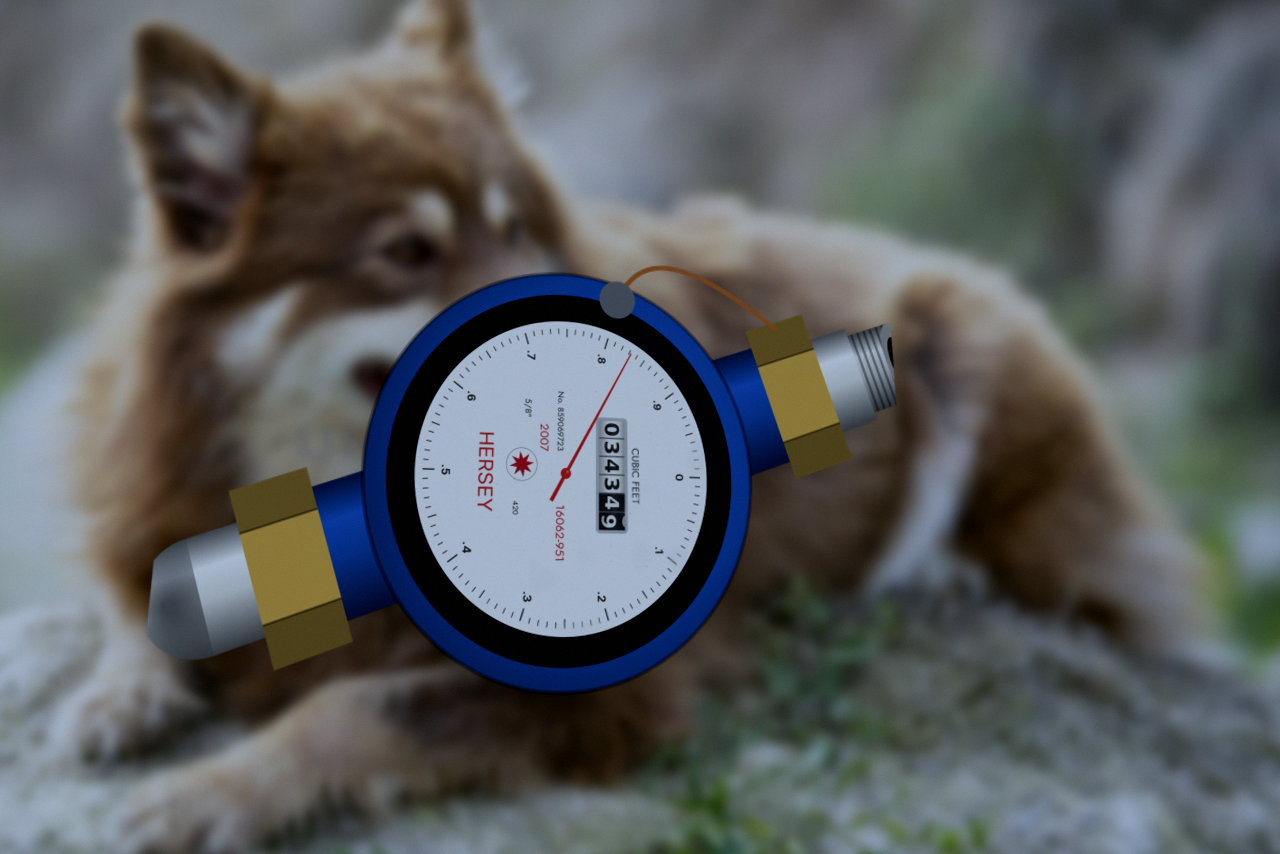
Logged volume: 34348.83 ft³
